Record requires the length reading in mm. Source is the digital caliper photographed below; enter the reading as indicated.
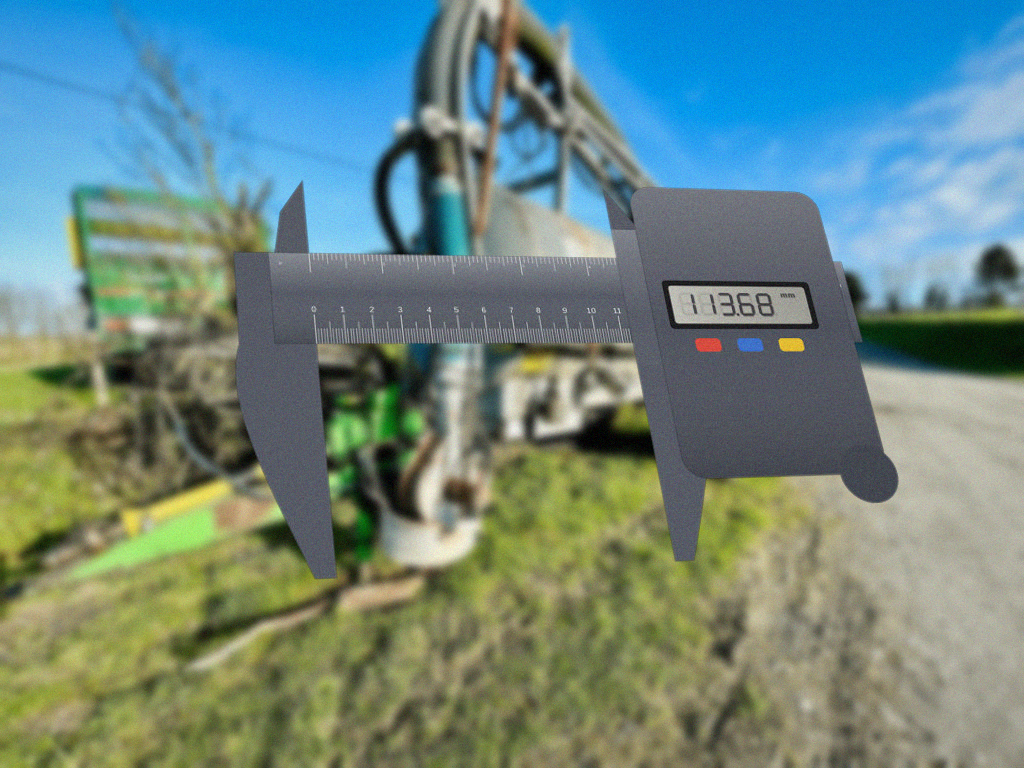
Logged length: 113.68 mm
